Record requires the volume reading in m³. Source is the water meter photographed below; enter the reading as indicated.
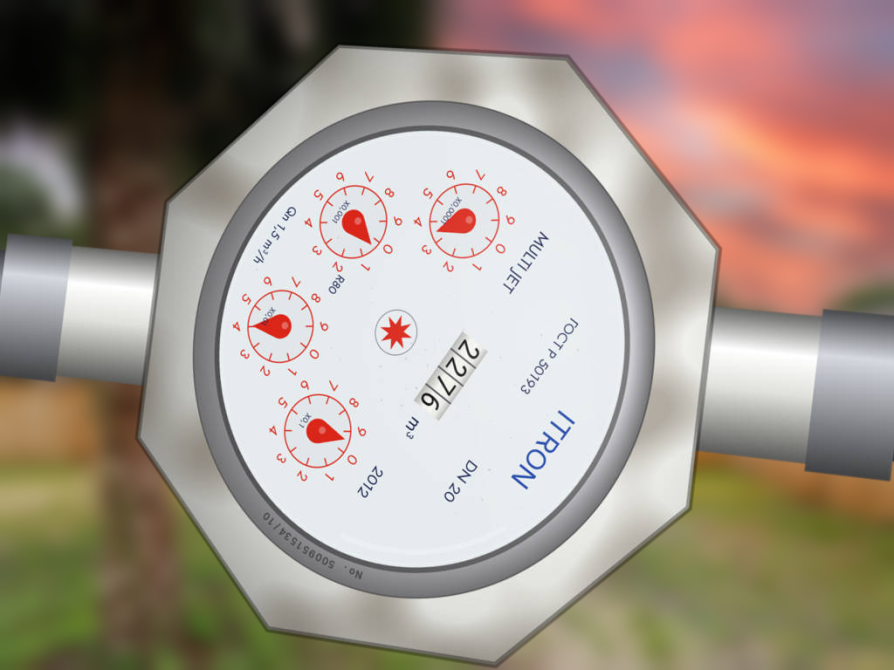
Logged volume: 2275.9403 m³
